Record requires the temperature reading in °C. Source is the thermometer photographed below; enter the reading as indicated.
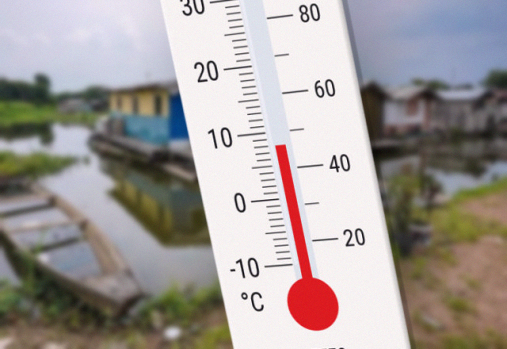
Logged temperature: 8 °C
